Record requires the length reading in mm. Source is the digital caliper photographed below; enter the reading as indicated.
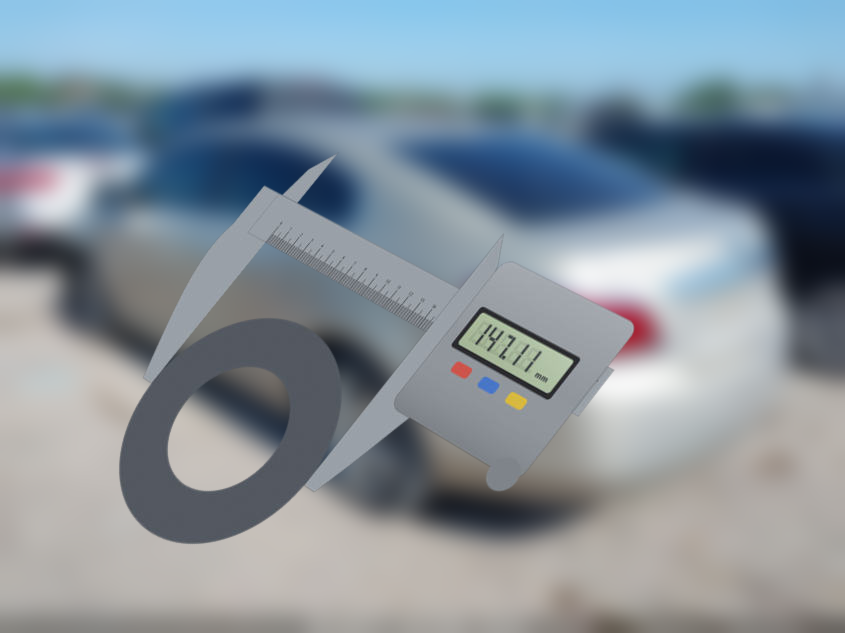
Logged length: 147.11 mm
